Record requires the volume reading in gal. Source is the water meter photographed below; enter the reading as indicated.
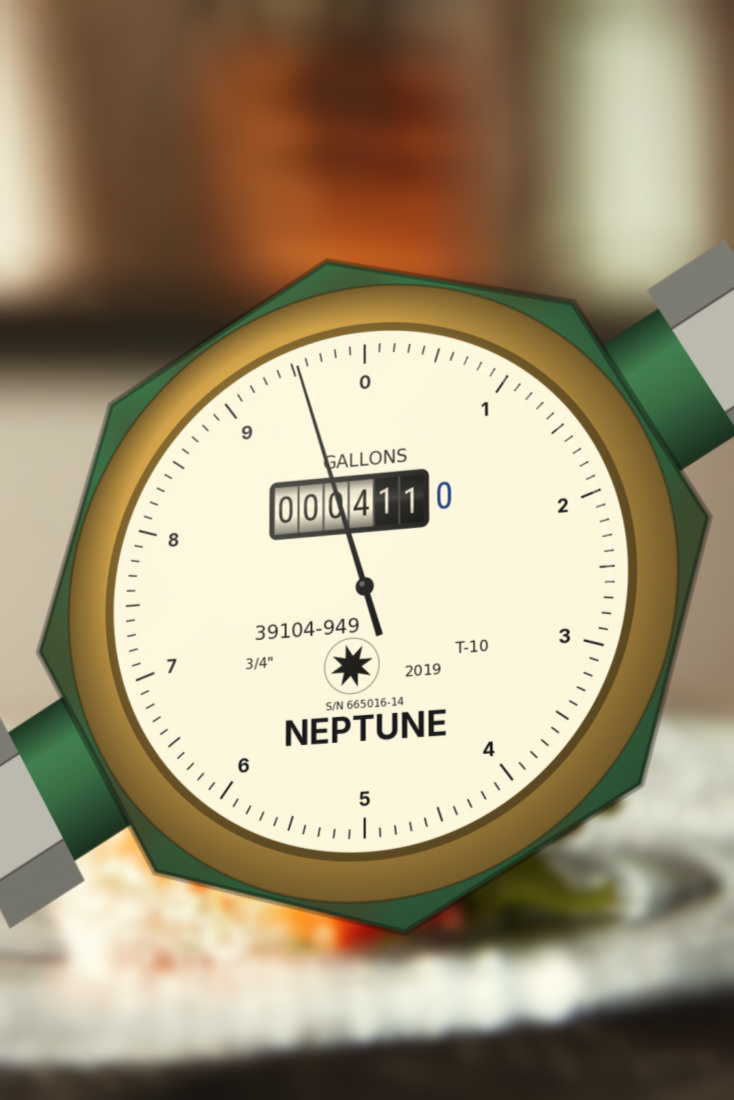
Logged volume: 4109.5 gal
